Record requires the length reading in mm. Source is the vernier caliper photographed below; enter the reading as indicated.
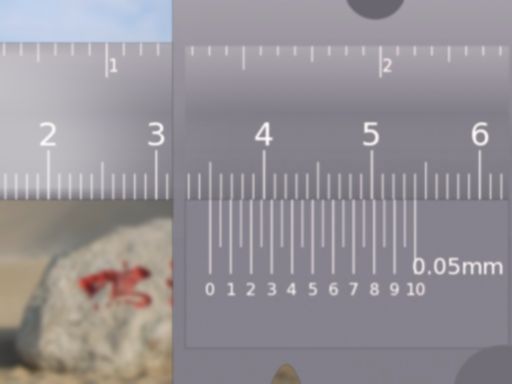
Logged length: 35.0 mm
